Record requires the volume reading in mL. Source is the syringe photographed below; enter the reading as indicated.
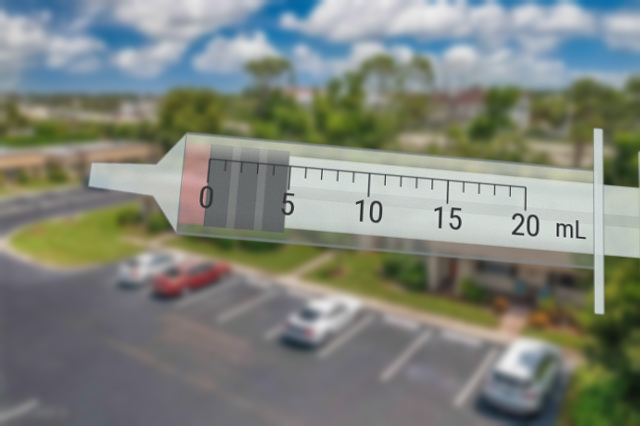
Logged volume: 0 mL
